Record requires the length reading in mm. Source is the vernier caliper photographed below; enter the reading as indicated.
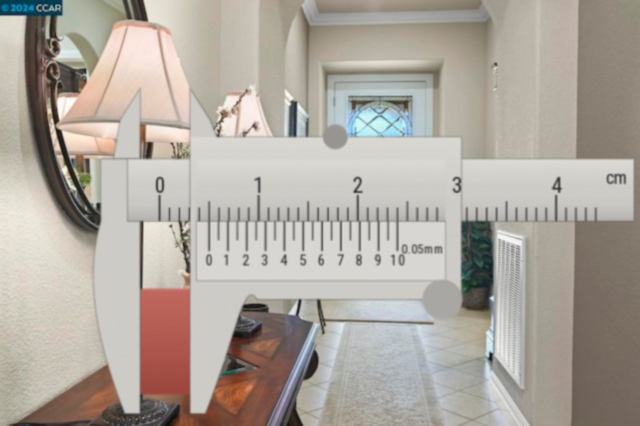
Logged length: 5.0 mm
